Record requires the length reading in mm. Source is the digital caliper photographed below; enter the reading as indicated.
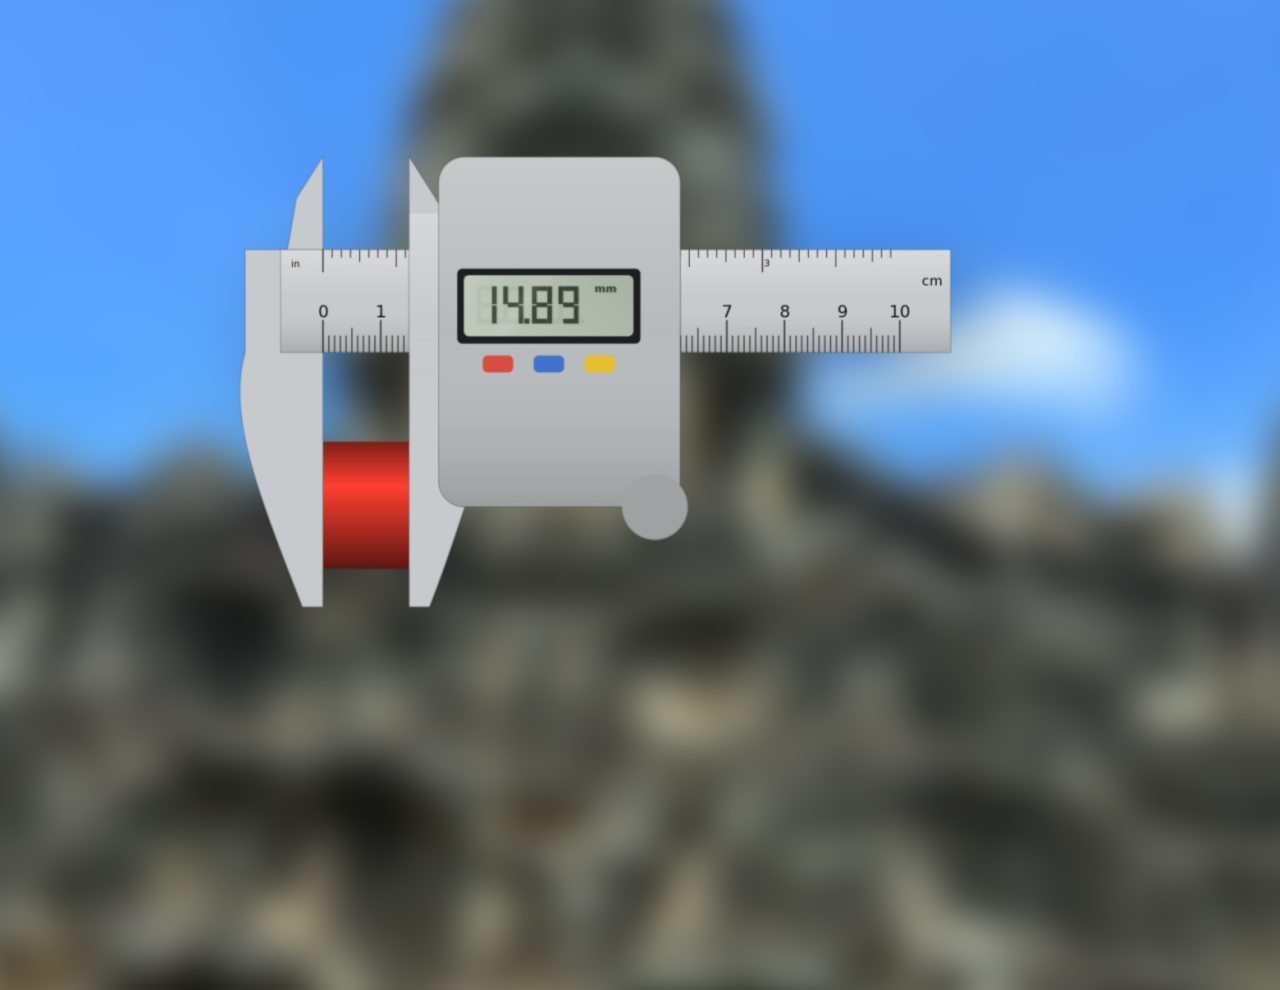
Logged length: 14.89 mm
